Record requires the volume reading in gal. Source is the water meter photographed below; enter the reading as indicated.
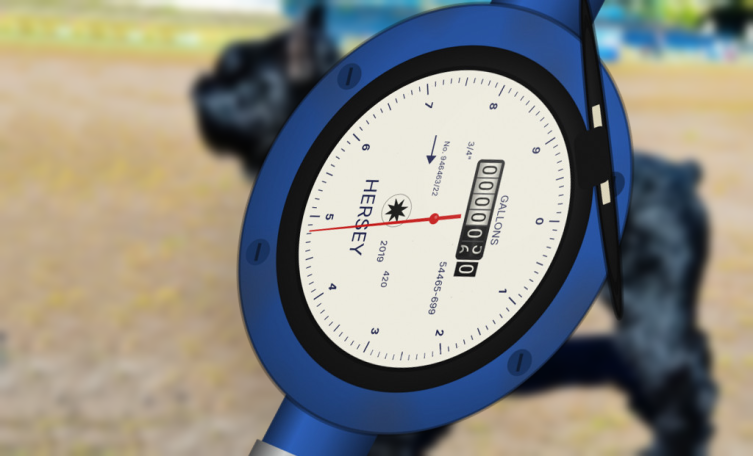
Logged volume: 54.8 gal
